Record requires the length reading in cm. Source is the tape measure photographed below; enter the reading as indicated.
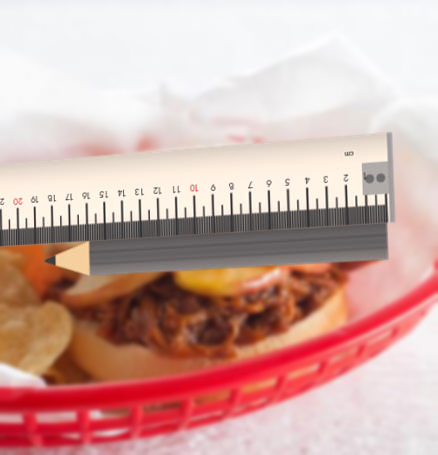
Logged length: 18.5 cm
